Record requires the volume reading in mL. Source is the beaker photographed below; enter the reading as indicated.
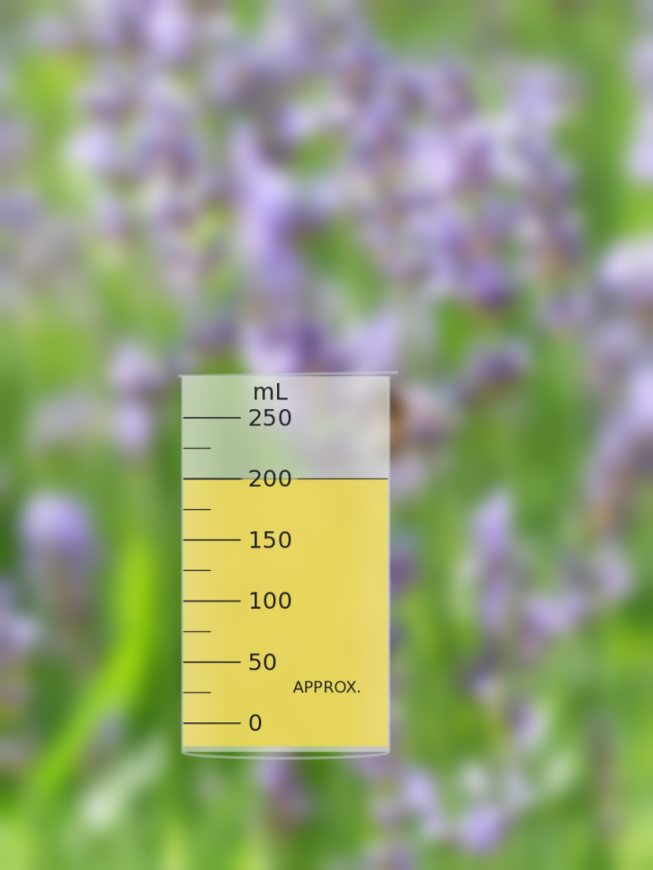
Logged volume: 200 mL
